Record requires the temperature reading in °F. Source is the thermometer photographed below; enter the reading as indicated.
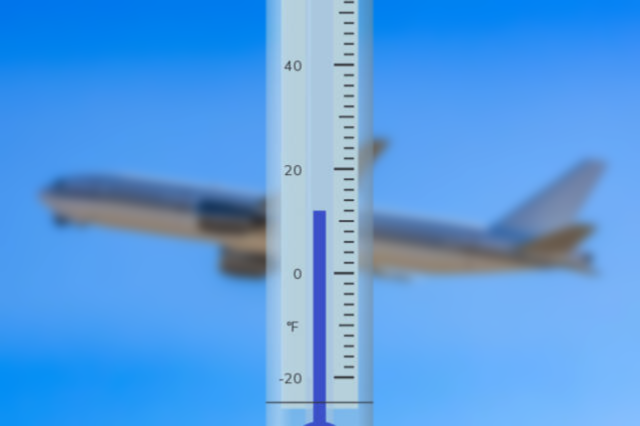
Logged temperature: 12 °F
